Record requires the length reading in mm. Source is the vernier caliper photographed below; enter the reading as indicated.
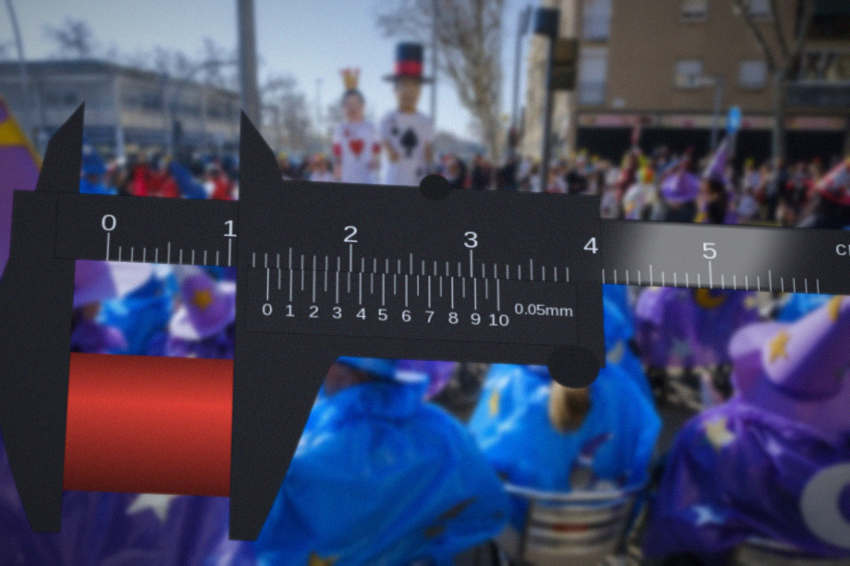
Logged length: 13.2 mm
